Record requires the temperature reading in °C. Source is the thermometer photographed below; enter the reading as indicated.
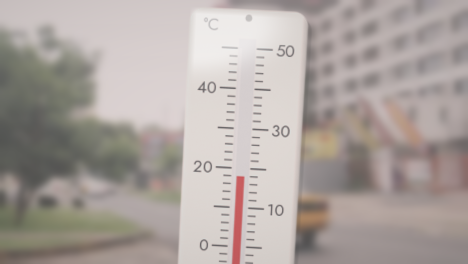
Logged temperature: 18 °C
